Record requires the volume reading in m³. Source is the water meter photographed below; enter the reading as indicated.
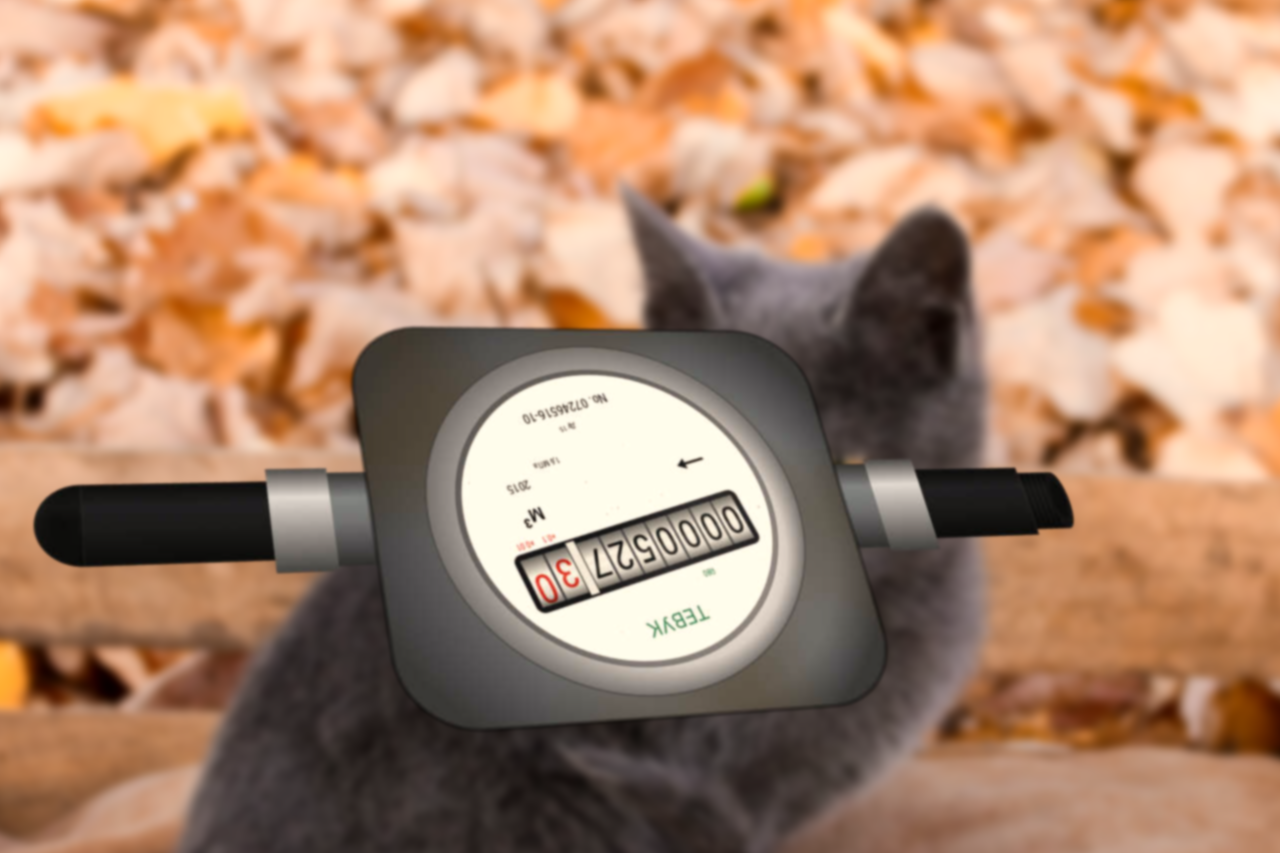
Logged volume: 527.30 m³
